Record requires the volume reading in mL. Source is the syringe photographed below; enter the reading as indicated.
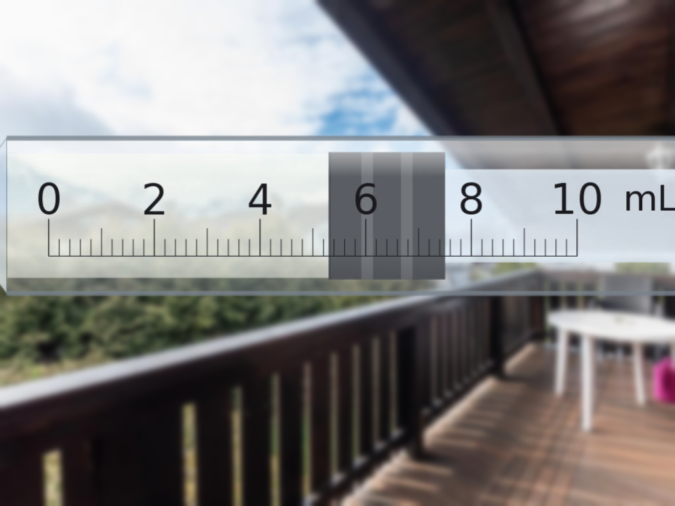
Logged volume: 5.3 mL
